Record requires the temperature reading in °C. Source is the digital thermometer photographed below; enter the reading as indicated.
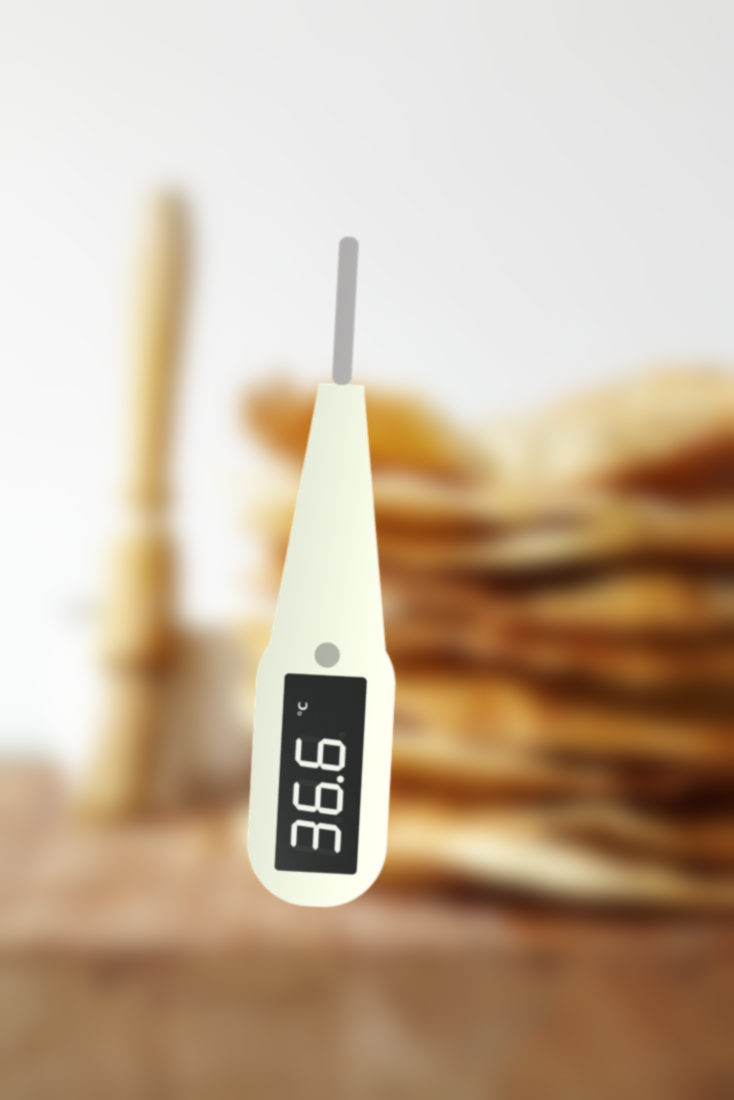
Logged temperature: 36.6 °C
